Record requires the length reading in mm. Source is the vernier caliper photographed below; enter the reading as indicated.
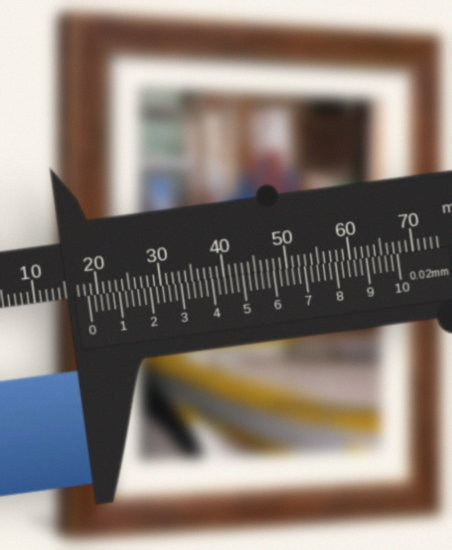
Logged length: 18.5 mm
